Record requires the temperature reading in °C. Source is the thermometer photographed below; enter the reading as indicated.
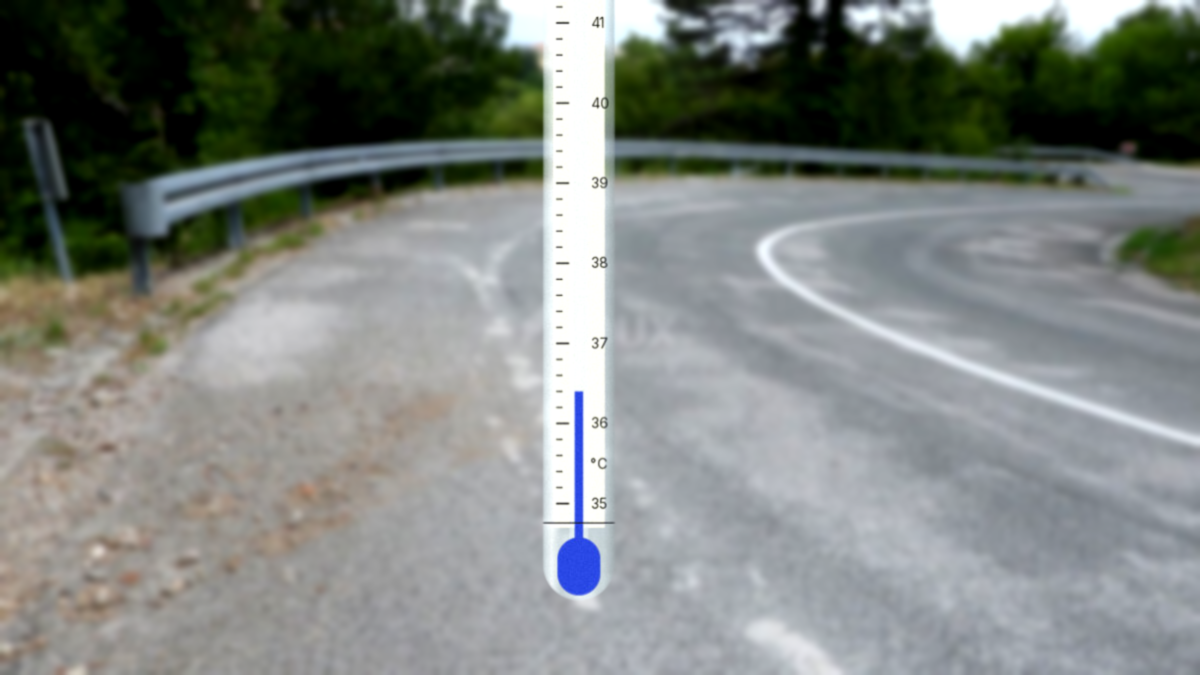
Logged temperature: 36.4 °C
